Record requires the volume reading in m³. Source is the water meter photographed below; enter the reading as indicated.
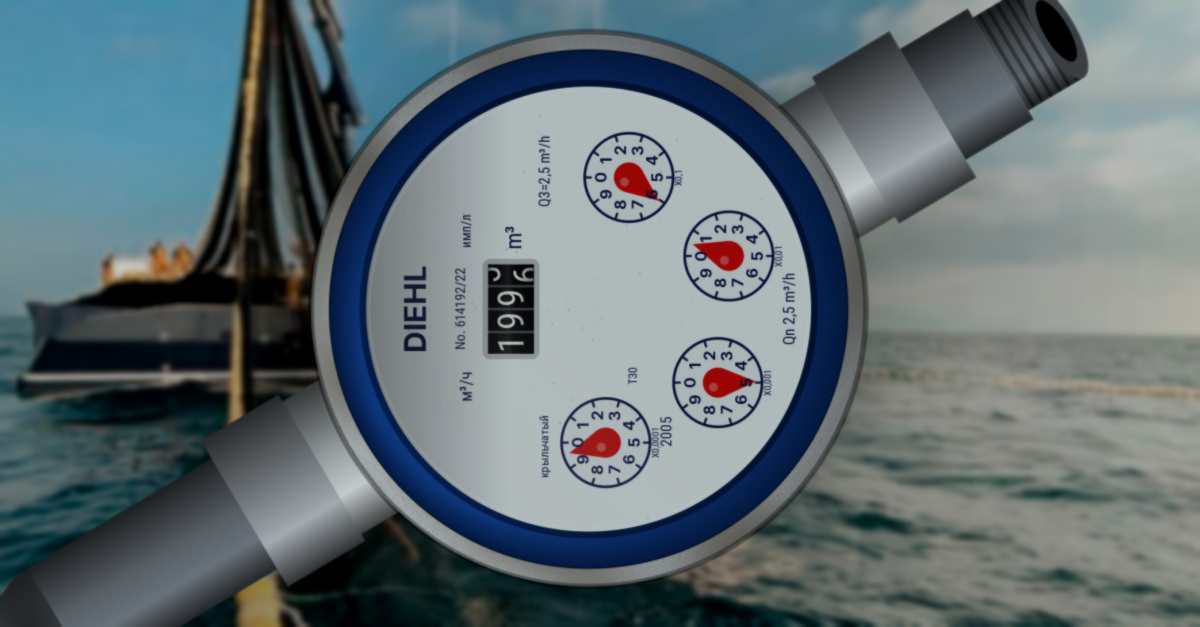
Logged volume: 1995.6049 m³
